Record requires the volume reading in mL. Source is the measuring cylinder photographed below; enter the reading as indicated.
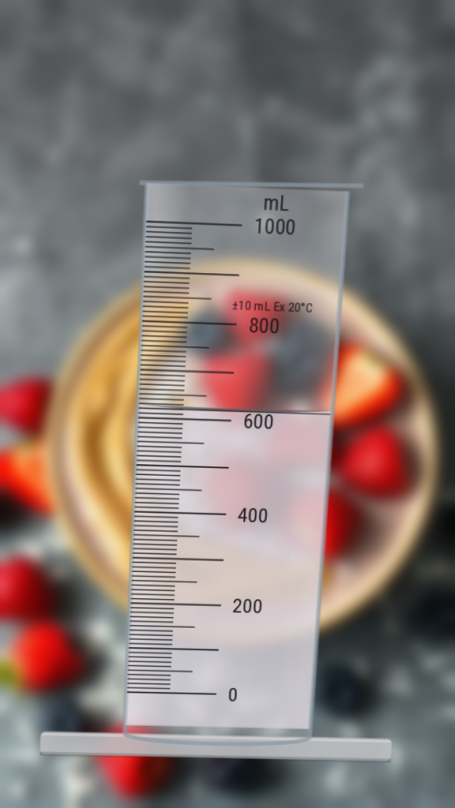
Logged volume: 620 mL
